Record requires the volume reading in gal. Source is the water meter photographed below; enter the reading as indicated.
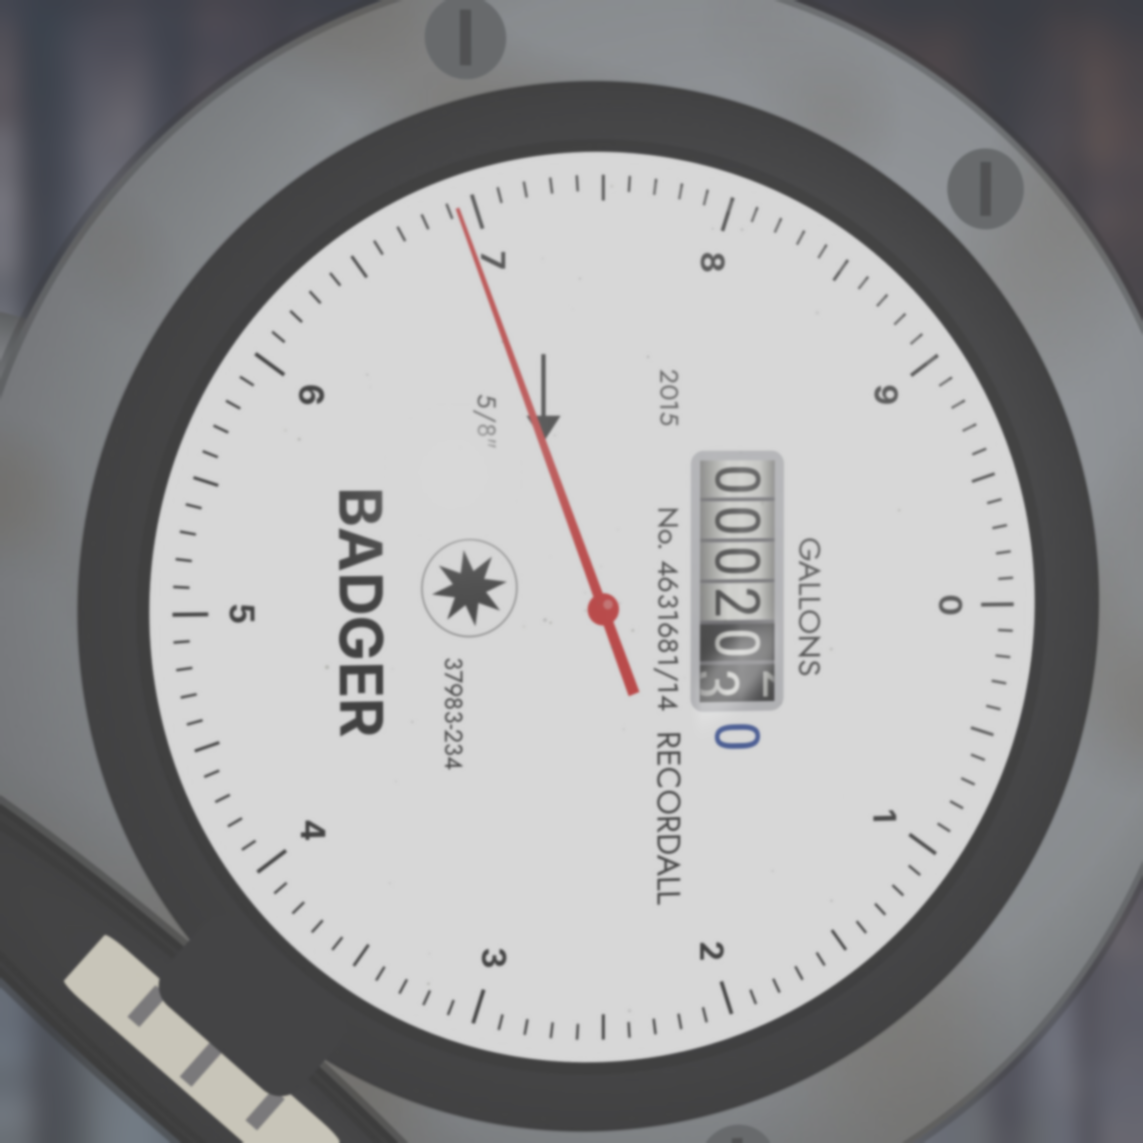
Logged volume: 2026.9 gal
